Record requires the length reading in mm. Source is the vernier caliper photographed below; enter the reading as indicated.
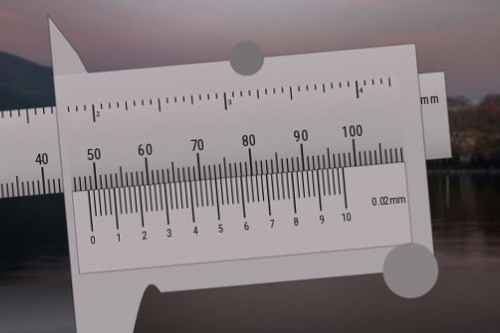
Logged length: 48.5 mm
